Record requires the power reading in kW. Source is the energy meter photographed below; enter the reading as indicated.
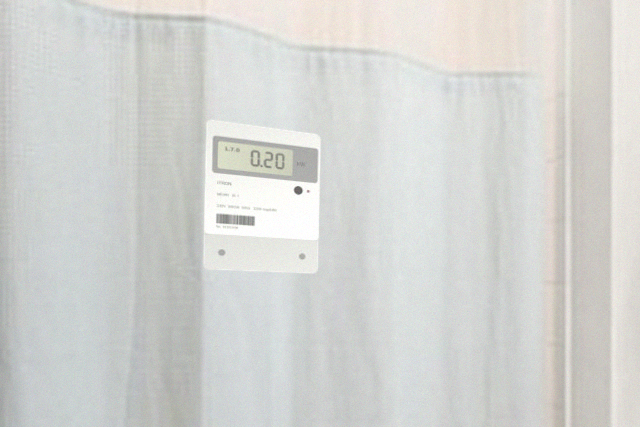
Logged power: 0.20 kW
